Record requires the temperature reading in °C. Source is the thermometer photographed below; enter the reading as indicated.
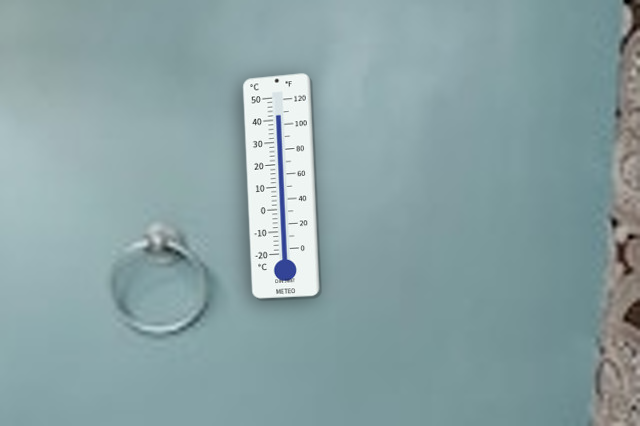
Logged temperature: 42 °C
